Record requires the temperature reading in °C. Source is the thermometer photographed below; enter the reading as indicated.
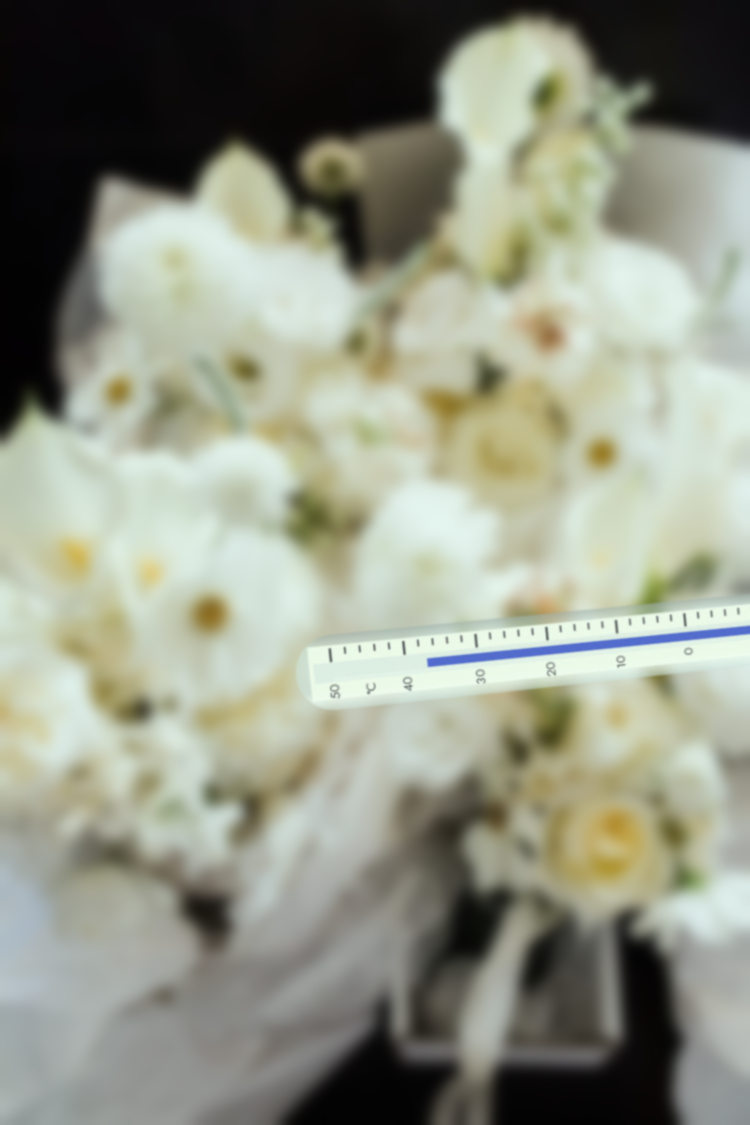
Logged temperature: 37 °C
